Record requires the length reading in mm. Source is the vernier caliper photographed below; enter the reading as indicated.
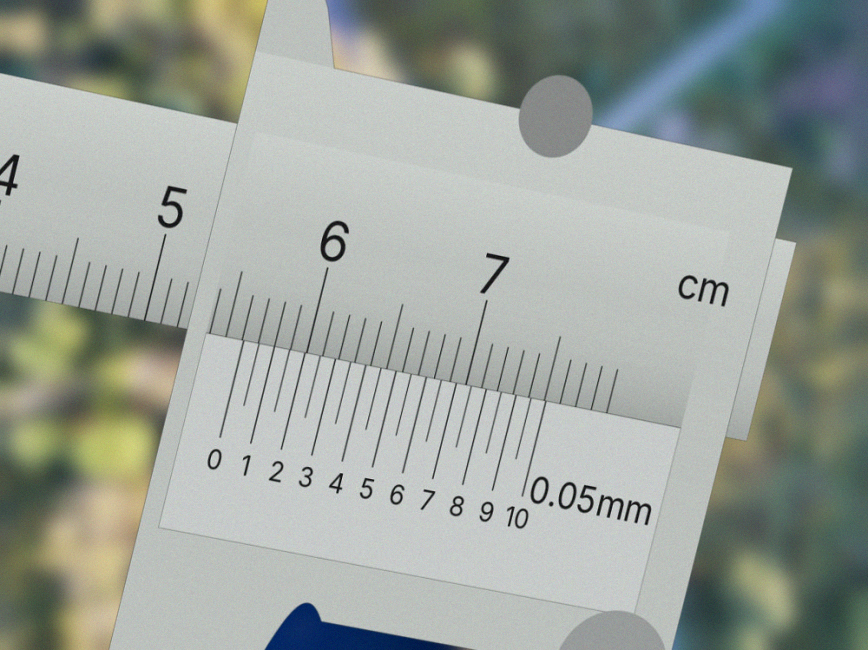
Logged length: 56.1 mm
